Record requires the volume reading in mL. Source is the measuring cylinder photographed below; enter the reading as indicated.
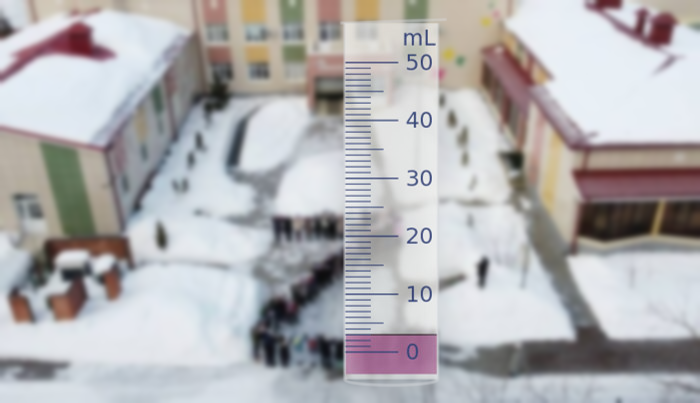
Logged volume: 3 mL
